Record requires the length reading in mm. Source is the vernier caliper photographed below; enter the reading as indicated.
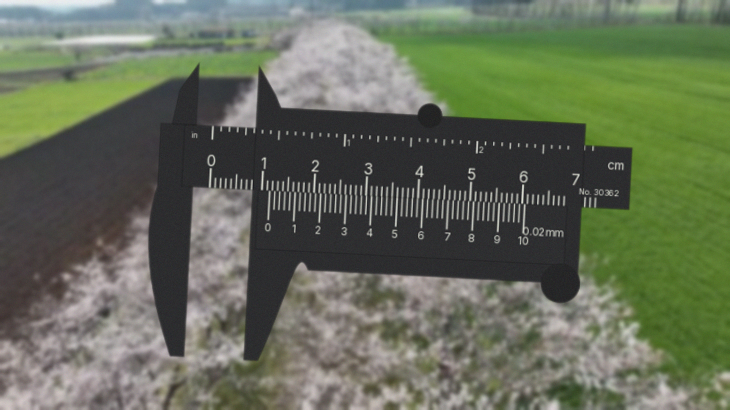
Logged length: 11.5 mm
